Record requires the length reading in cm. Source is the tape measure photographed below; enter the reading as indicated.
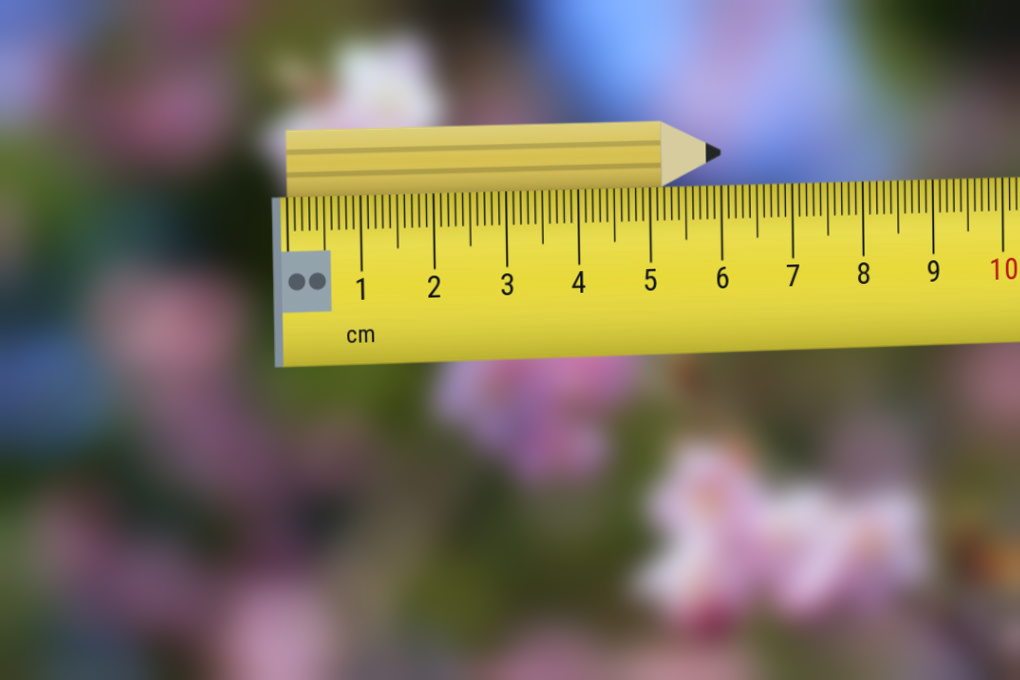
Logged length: 6 cm
